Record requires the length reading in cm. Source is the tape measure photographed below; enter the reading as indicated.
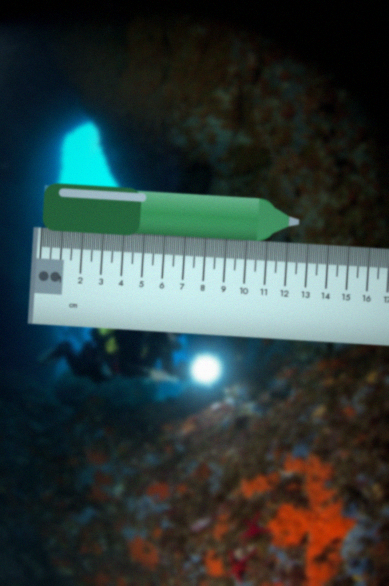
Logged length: 12.5 cm
